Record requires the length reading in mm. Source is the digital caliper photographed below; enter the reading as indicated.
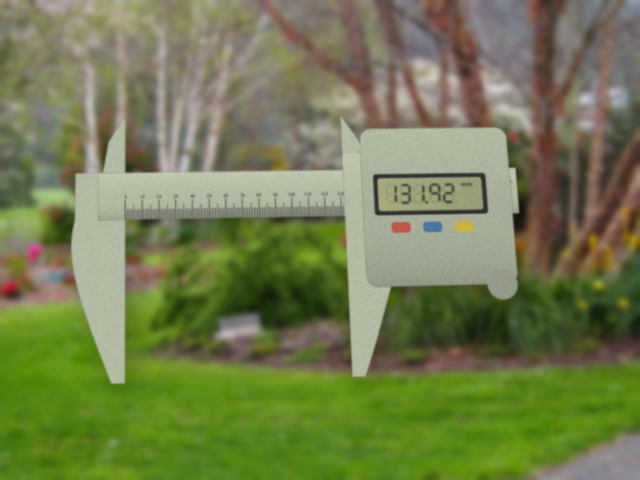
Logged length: 131.92 mm
